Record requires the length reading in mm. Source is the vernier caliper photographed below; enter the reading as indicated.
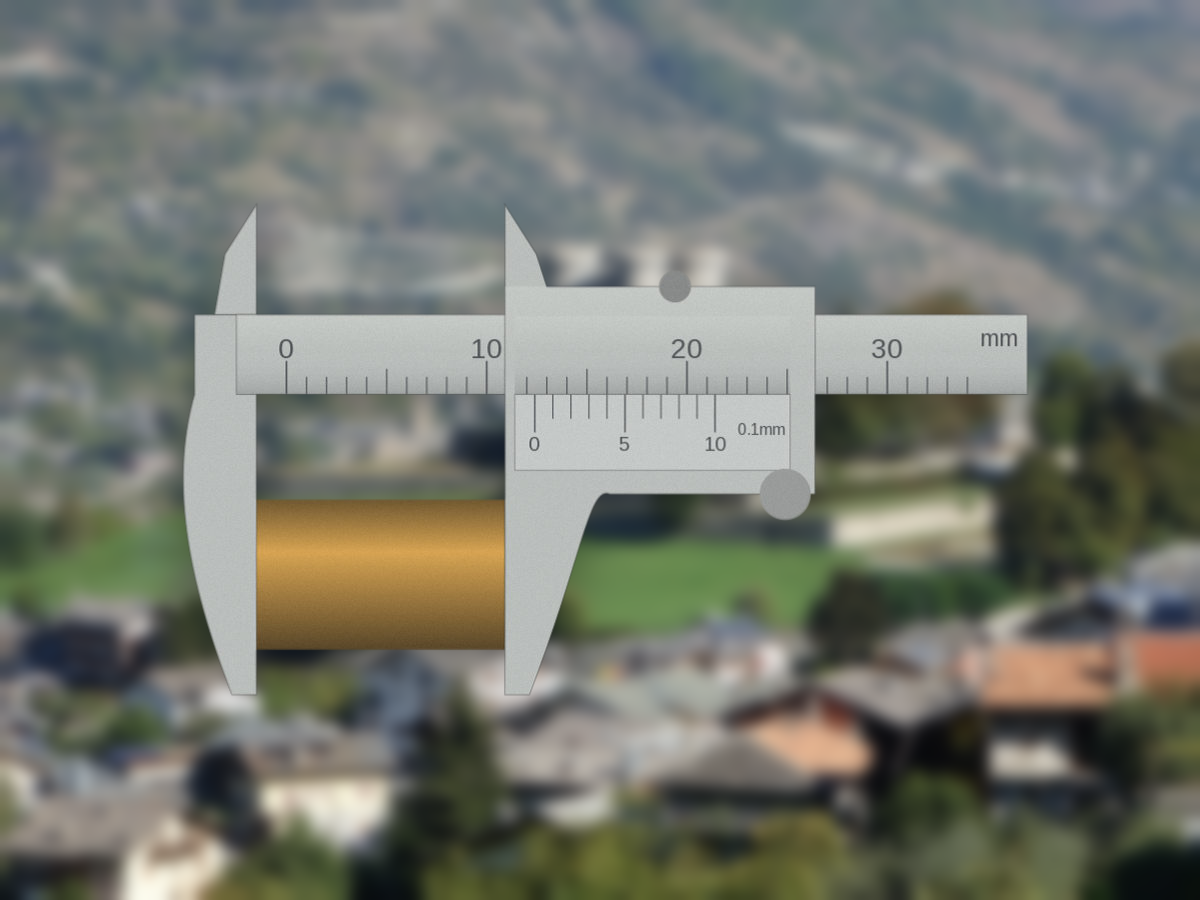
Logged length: 12.4 mm
